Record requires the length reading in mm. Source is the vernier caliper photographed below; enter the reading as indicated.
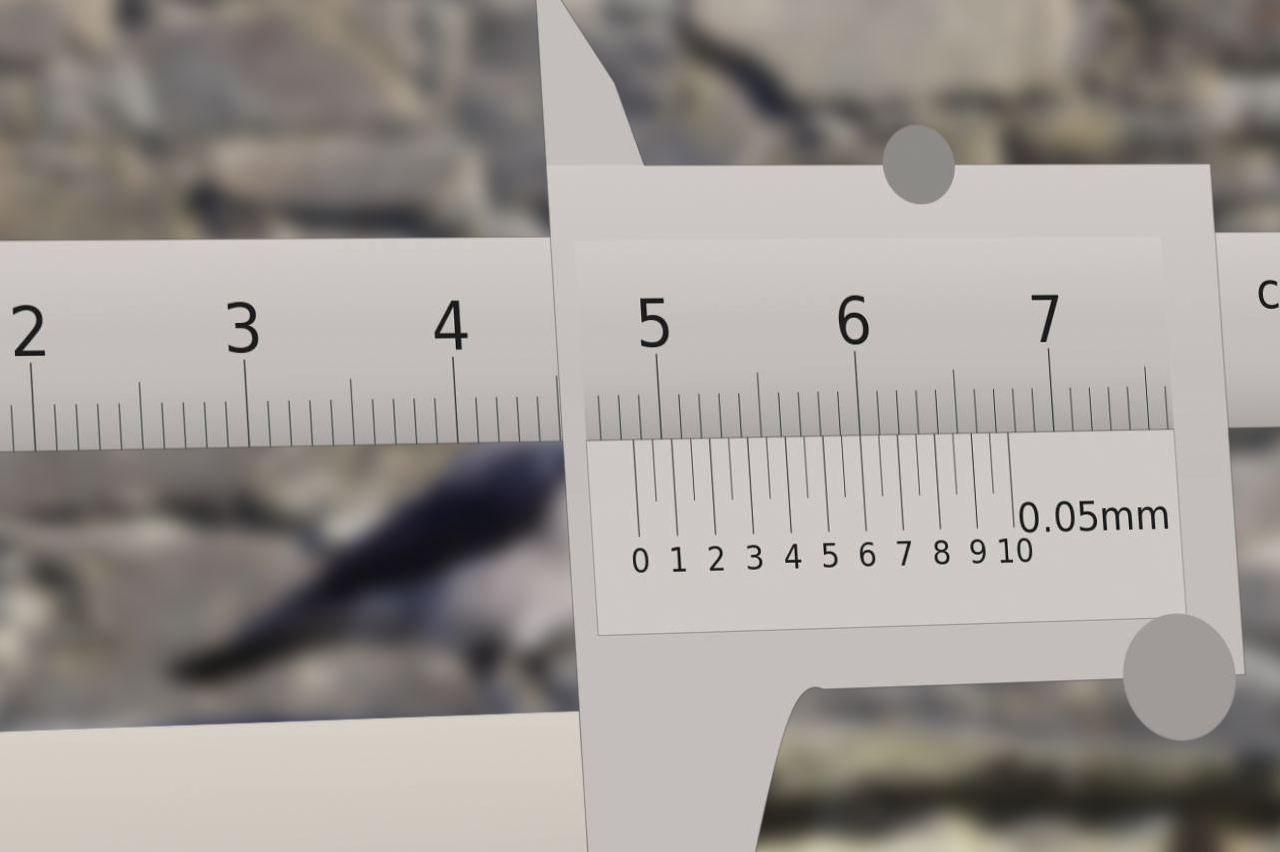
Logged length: 48.6 mm
